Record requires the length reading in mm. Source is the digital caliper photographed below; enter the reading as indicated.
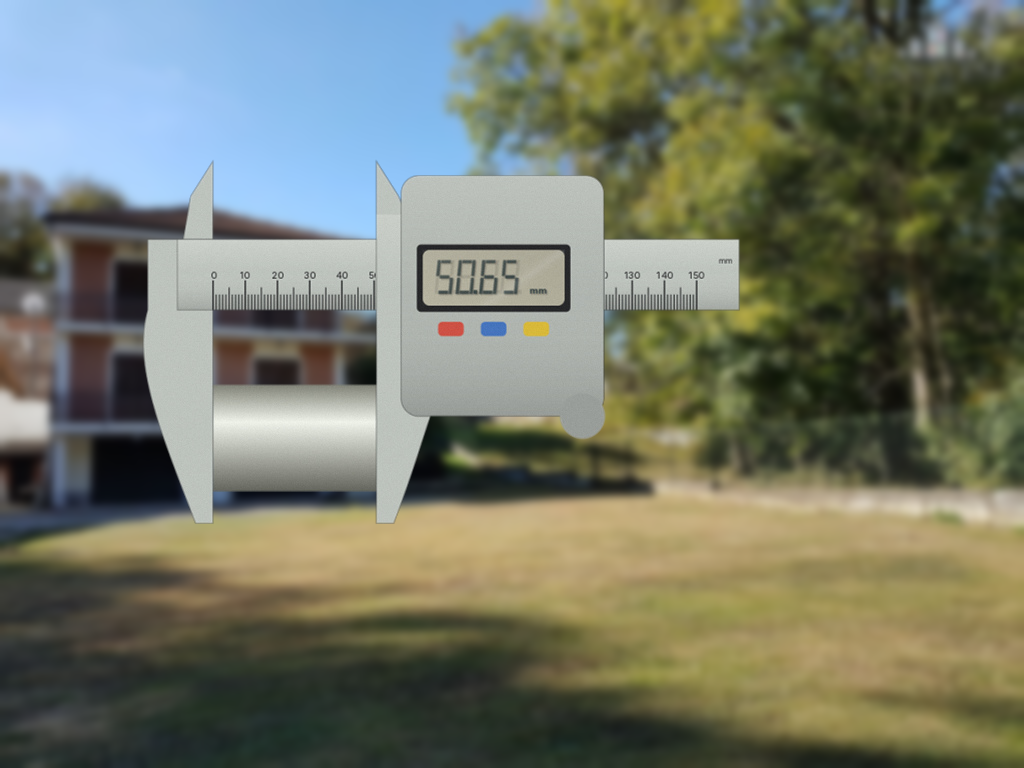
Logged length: 50.65 mm
